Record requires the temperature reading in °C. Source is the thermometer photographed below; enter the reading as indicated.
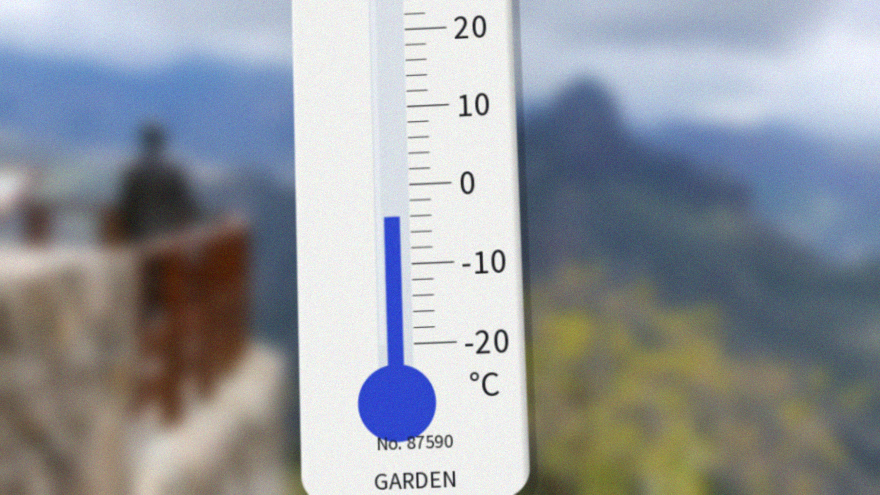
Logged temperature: -4 °C
